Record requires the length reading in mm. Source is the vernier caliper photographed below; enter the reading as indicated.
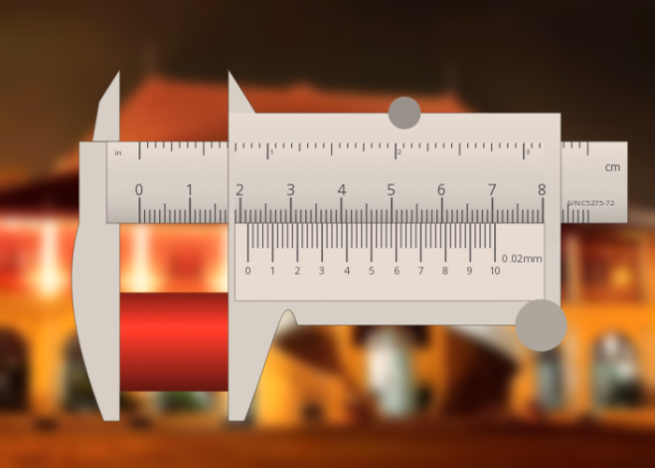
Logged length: 21.5 mm
